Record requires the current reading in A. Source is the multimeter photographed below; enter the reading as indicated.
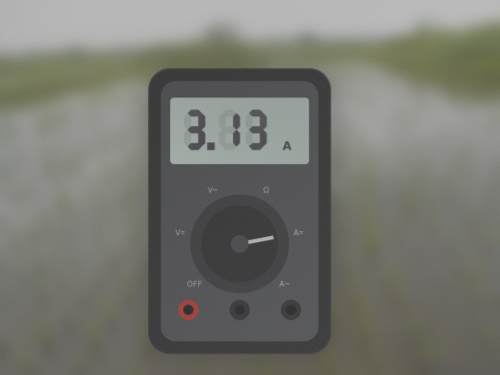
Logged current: 3.13 A
